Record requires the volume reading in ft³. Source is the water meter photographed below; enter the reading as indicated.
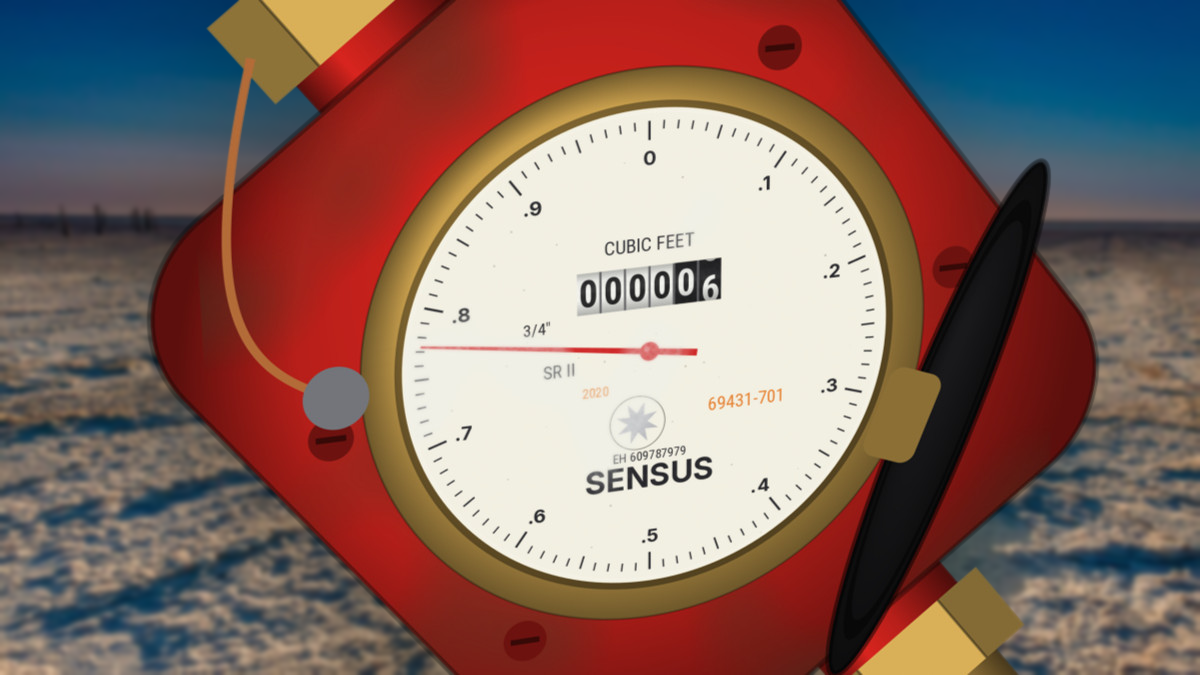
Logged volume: 5.77 ft³
